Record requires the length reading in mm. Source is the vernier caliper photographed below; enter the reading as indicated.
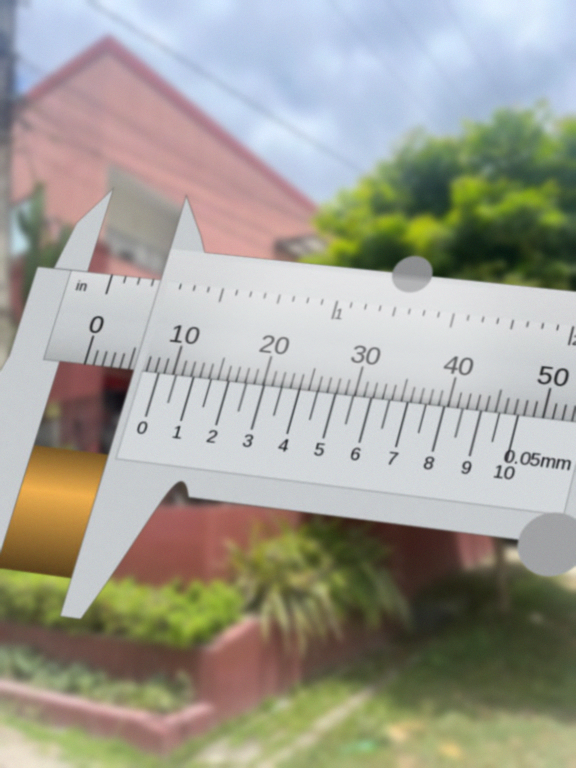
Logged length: 8.4 mm
